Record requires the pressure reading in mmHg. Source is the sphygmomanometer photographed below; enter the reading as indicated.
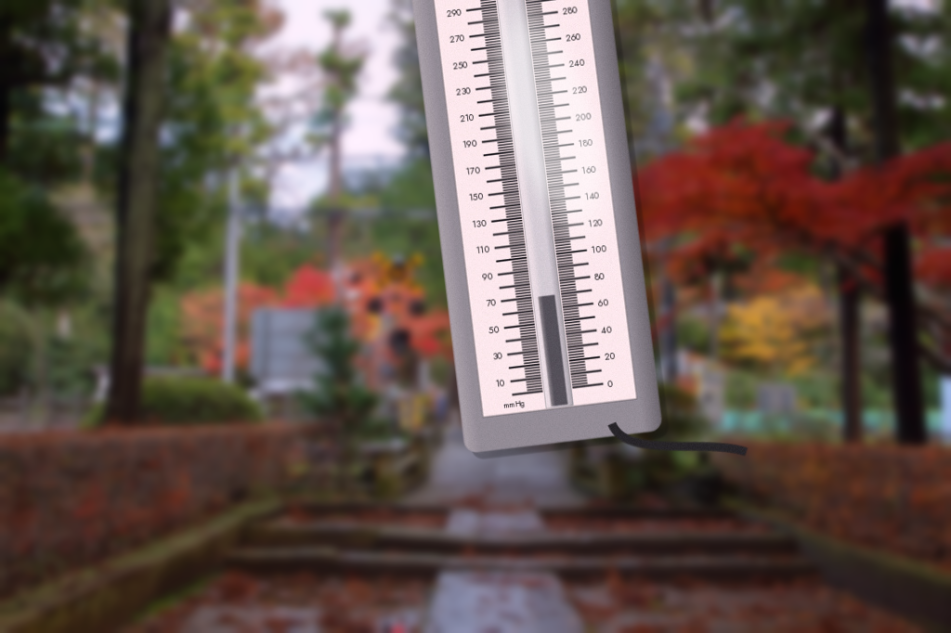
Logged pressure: 70 mmHg
